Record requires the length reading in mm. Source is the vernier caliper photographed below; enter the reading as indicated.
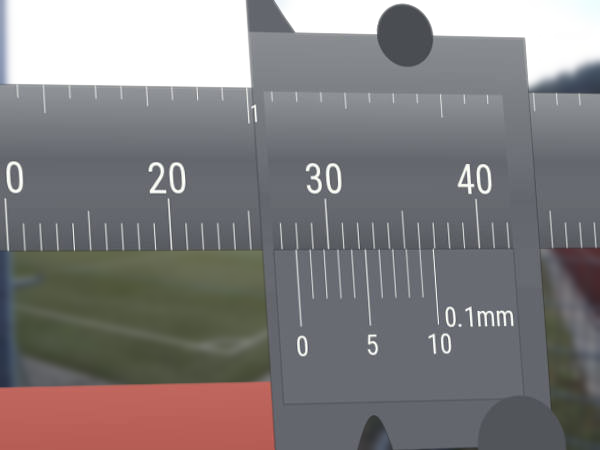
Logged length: 27.9 mm
